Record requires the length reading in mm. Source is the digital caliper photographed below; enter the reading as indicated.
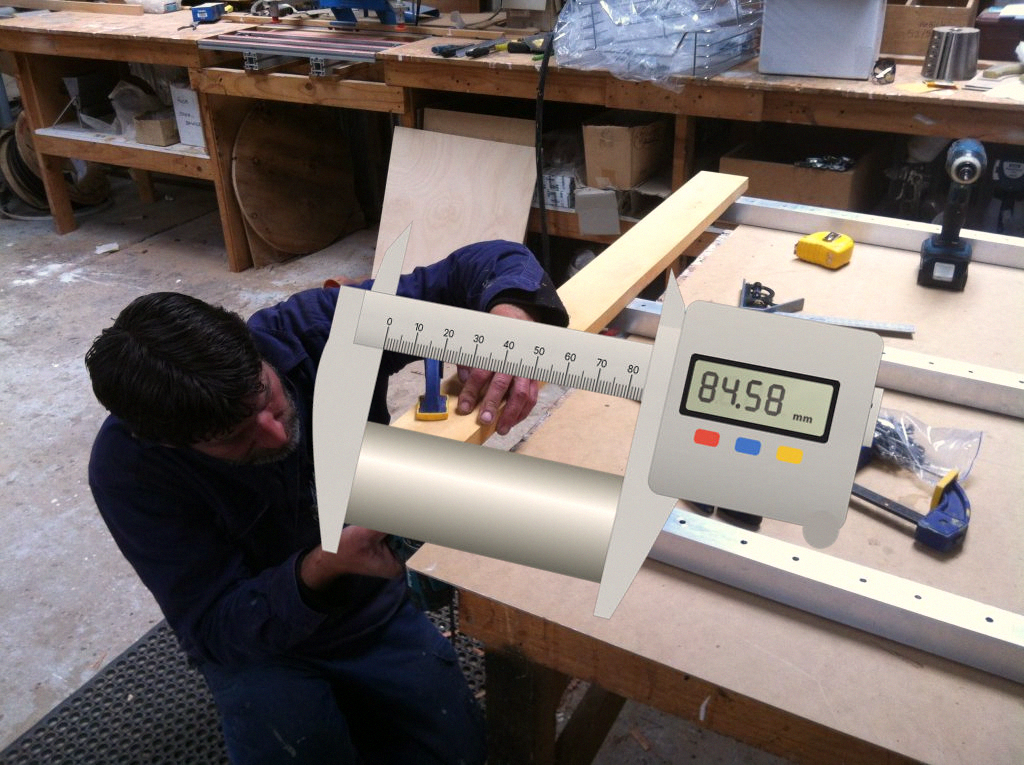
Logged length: 84.58 mm
